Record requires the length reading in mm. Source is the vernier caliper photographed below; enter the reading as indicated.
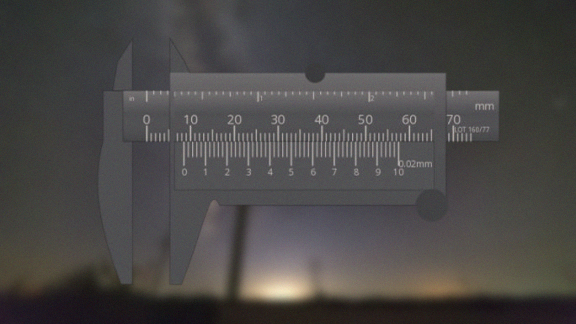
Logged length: 8.5 mm
